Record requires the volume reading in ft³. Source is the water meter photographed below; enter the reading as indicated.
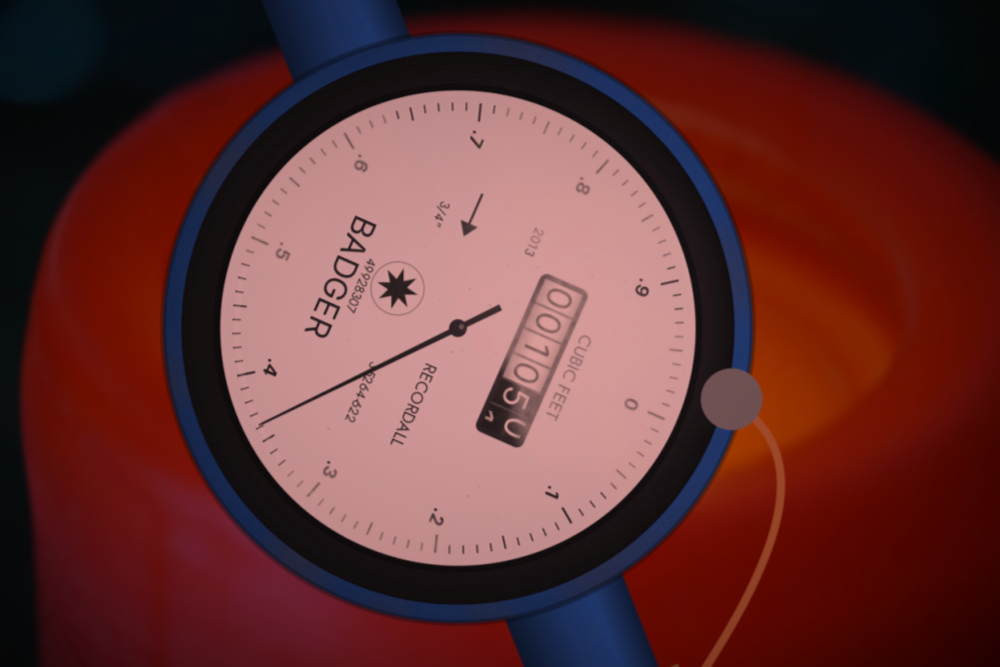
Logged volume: 1050.36 ft³
